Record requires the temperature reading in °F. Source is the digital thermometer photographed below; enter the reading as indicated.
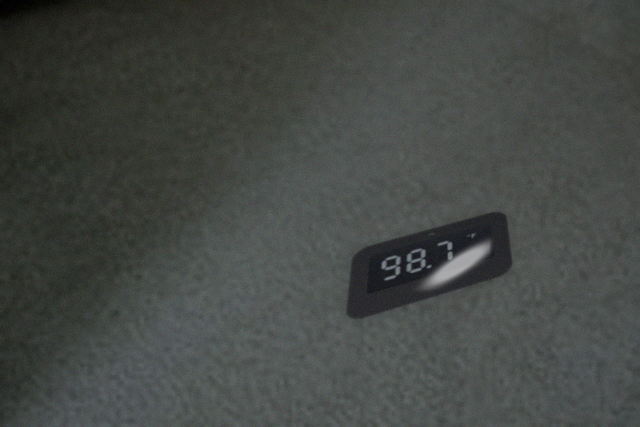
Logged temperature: 98.7 °F
